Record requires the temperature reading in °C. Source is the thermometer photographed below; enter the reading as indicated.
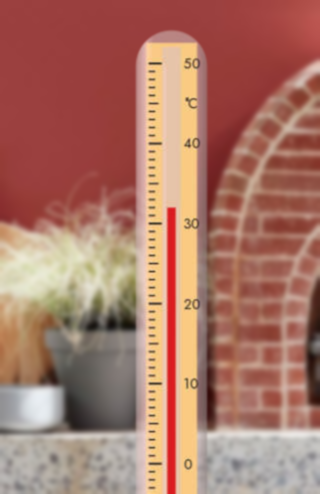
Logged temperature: 32 °C
